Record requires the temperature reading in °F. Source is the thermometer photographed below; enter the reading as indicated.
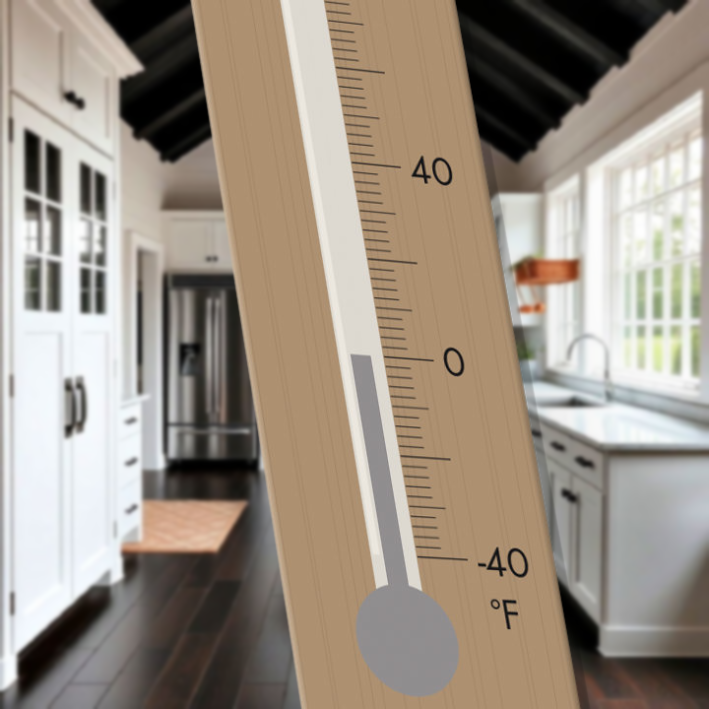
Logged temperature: 0 °F
